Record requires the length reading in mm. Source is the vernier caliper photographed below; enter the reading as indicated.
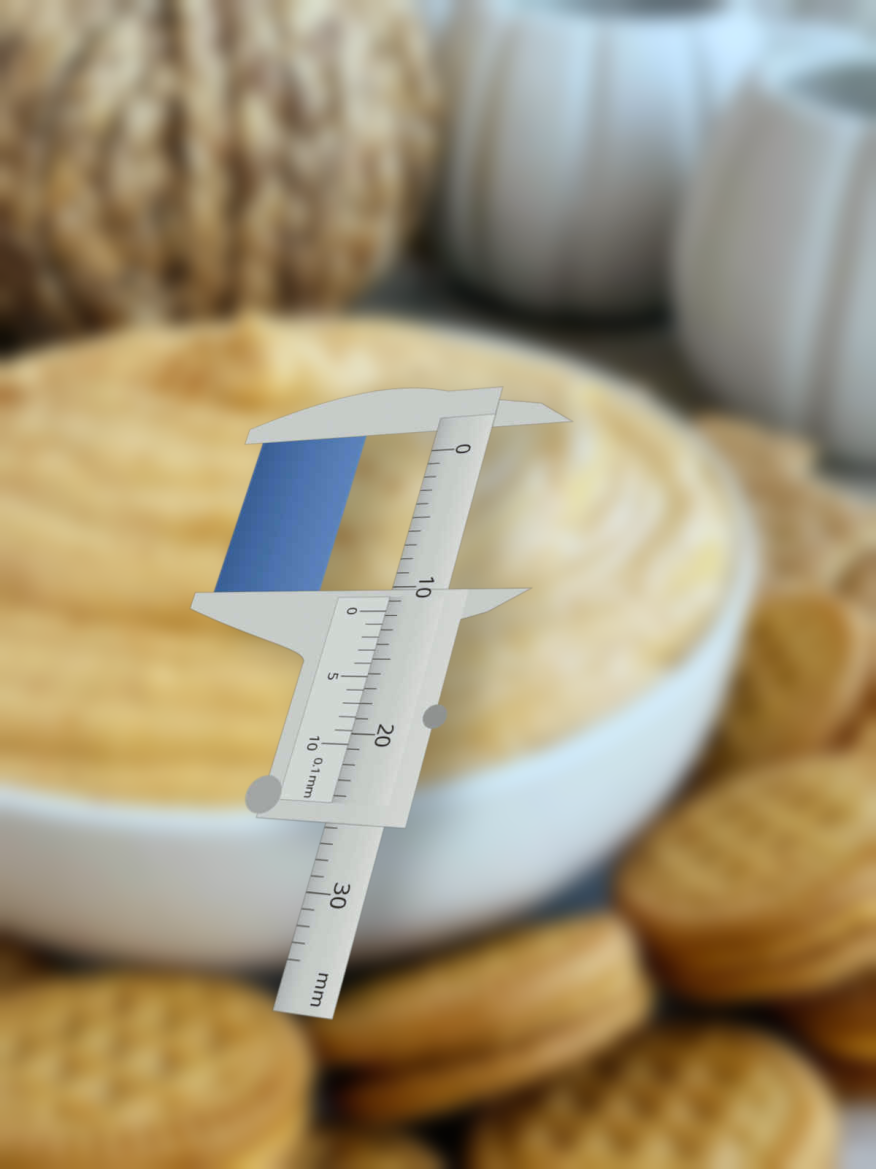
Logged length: 11.7 mm
